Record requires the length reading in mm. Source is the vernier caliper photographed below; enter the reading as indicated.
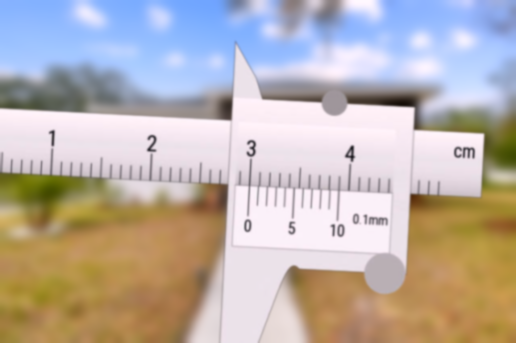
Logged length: 30.0 mm
